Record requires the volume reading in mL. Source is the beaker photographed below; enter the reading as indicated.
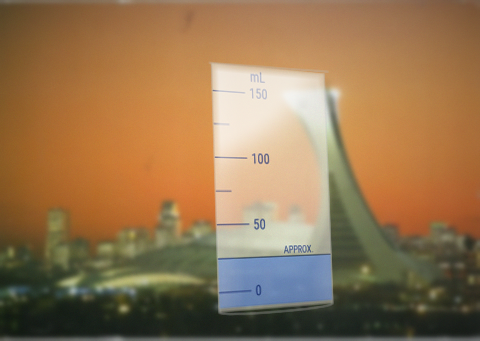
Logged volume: 25 mL
